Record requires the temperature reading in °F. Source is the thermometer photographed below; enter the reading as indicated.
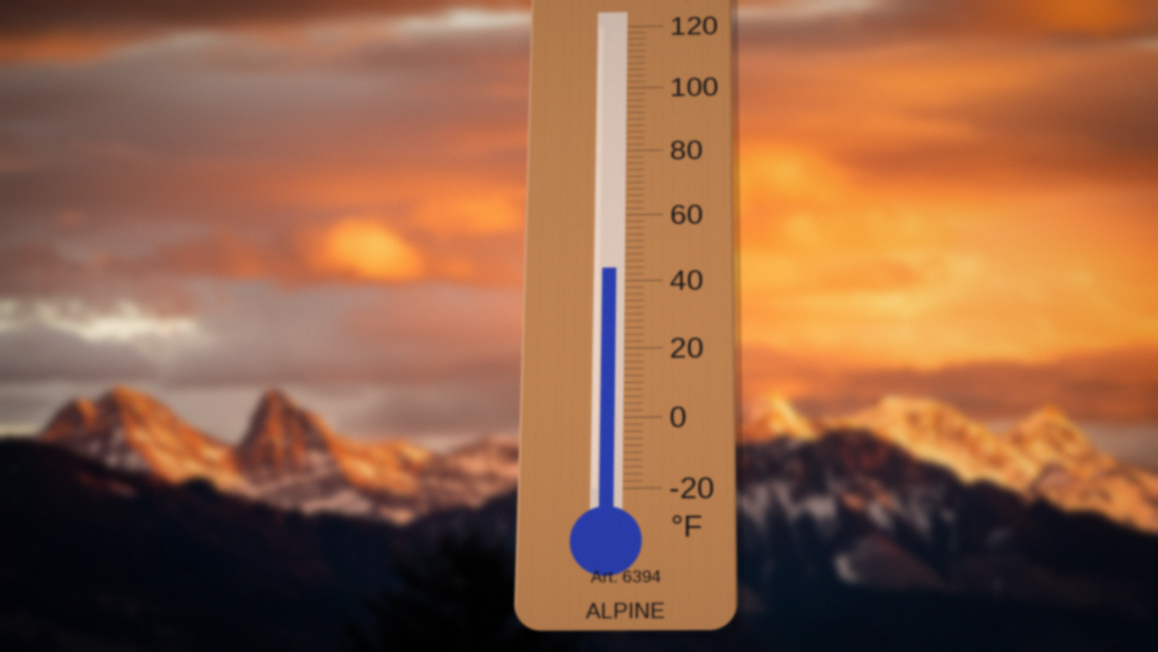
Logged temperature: 44 °F
